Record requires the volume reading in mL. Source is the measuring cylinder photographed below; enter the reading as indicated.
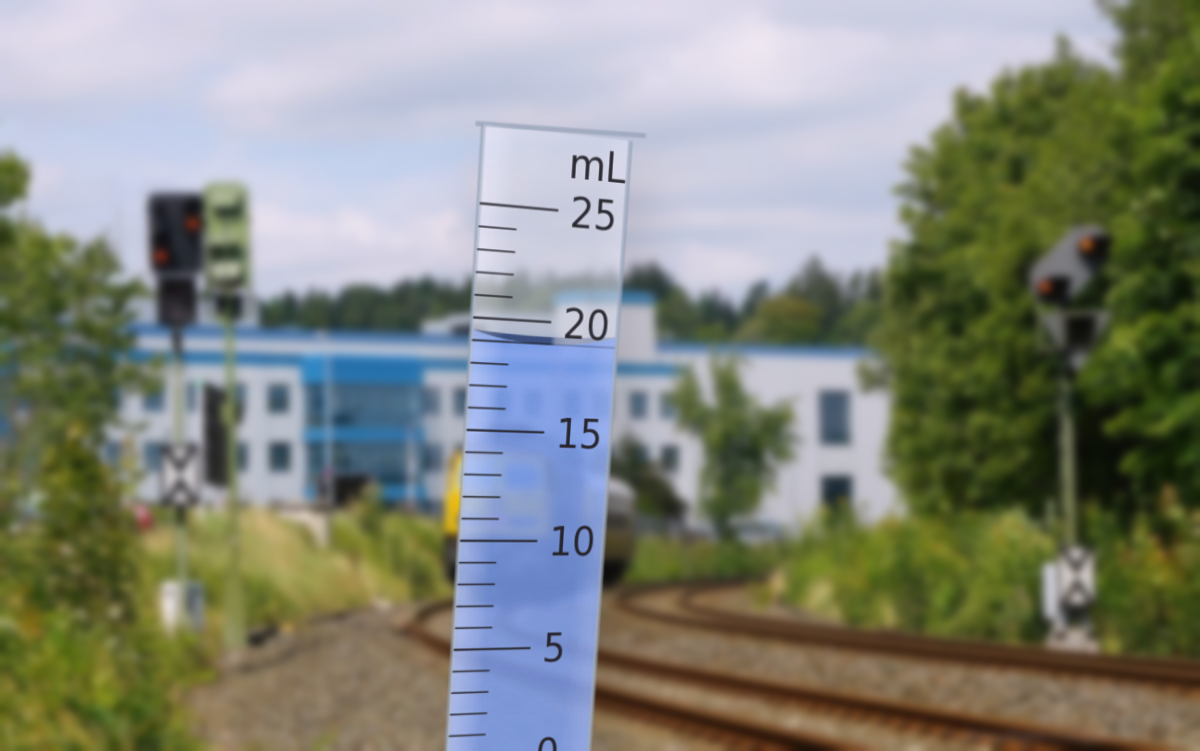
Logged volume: 19 mL
